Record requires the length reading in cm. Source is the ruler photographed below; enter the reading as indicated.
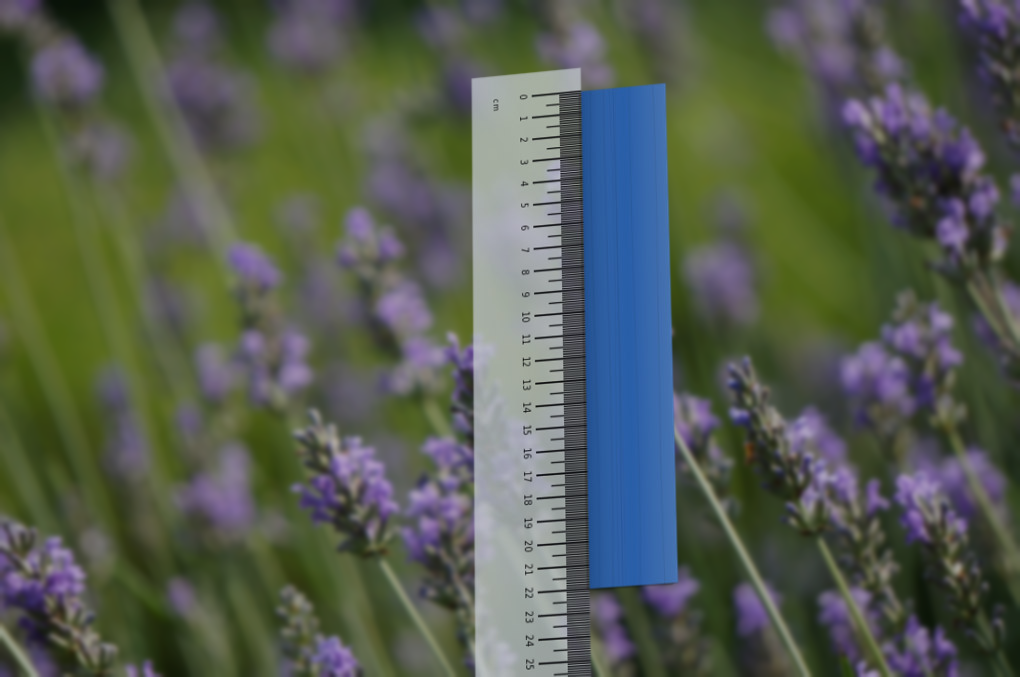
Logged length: 22 cm
